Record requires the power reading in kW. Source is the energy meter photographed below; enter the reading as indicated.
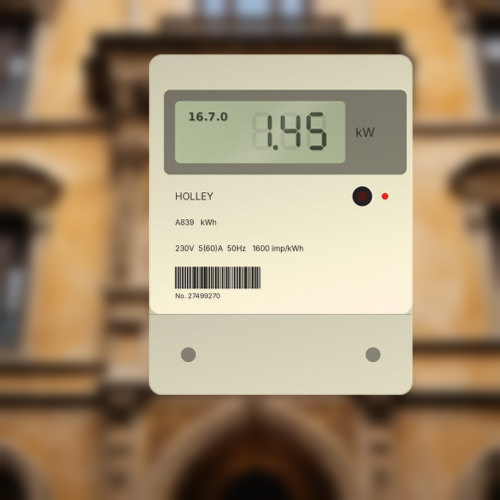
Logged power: 1.45 kW
